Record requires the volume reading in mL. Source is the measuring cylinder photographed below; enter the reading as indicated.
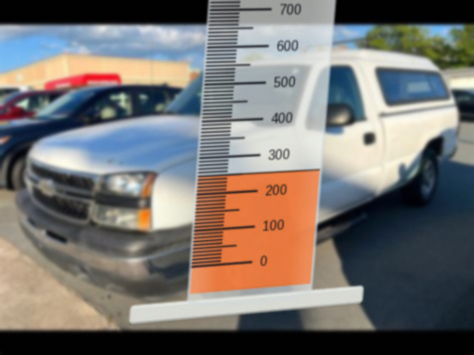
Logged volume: 250 mL
